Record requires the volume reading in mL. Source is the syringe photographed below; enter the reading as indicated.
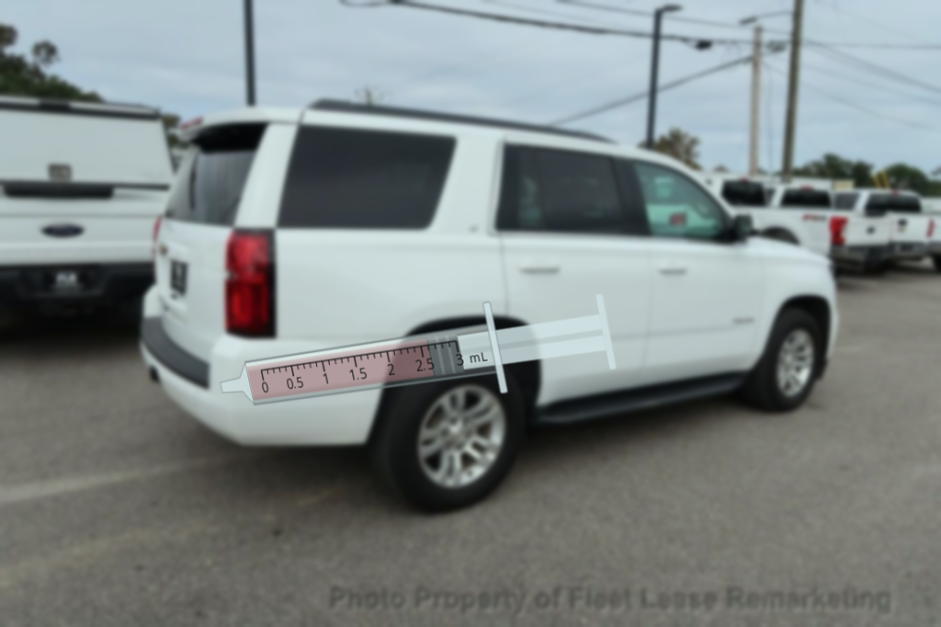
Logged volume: 2.6 mL
